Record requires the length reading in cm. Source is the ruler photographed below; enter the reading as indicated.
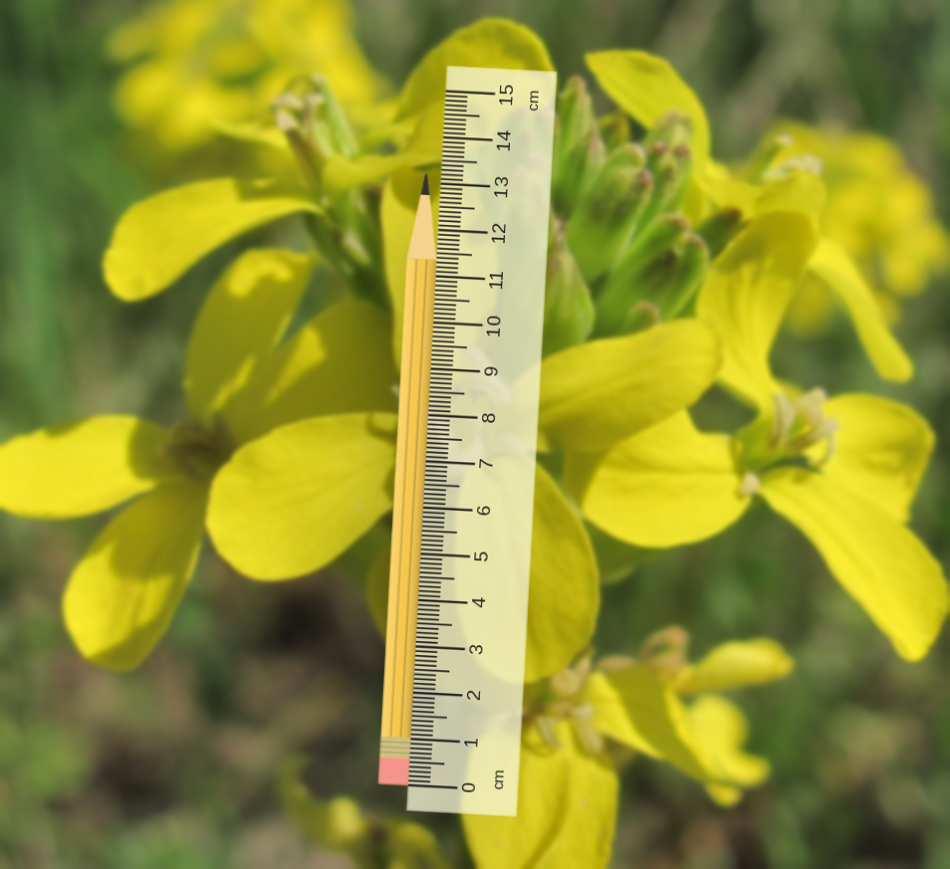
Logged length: 13.2 cm
